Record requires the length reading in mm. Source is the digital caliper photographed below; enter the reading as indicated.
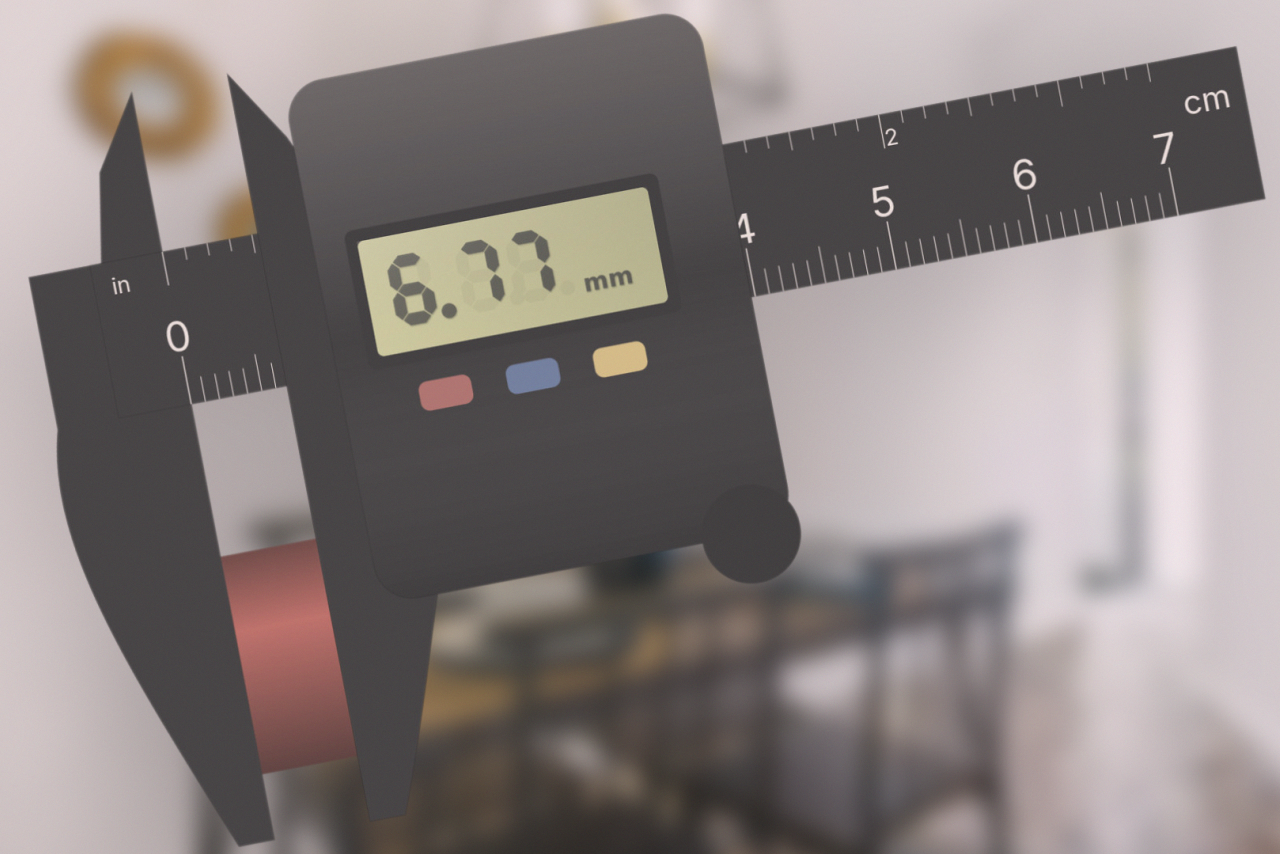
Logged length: 6.77 mm
